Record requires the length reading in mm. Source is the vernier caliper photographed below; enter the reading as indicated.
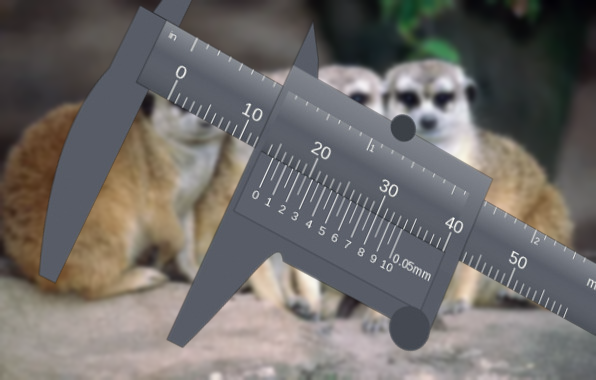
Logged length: 14.8 mm
